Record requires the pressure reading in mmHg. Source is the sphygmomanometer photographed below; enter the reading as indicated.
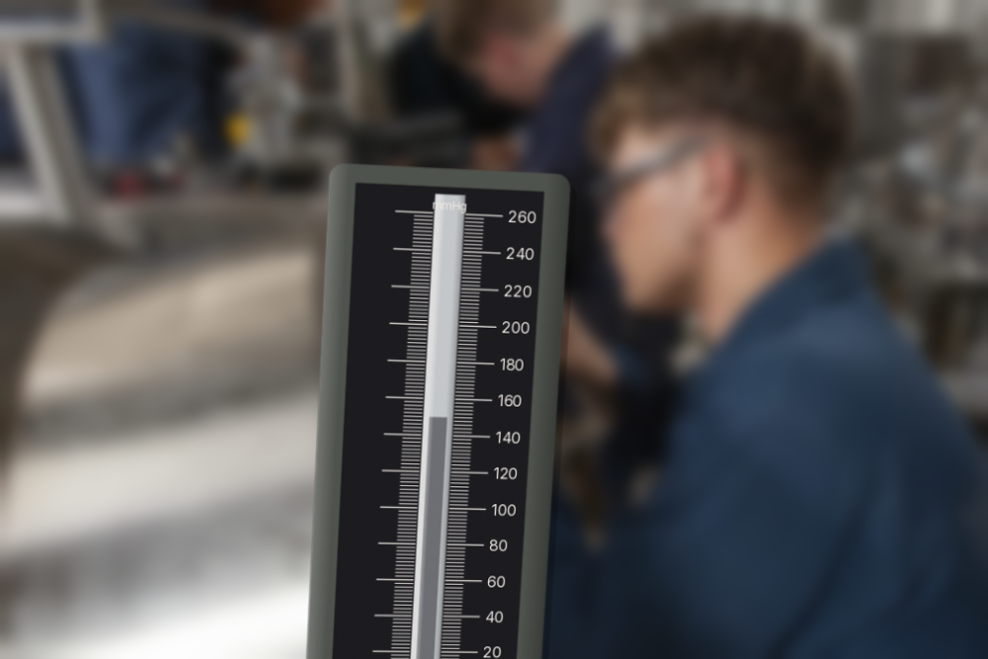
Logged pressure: 150 mmHg
